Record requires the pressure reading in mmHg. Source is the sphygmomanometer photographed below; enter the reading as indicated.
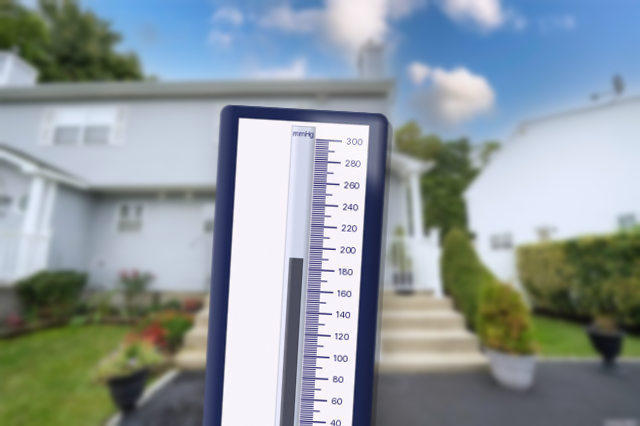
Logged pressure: 190 mmHg
